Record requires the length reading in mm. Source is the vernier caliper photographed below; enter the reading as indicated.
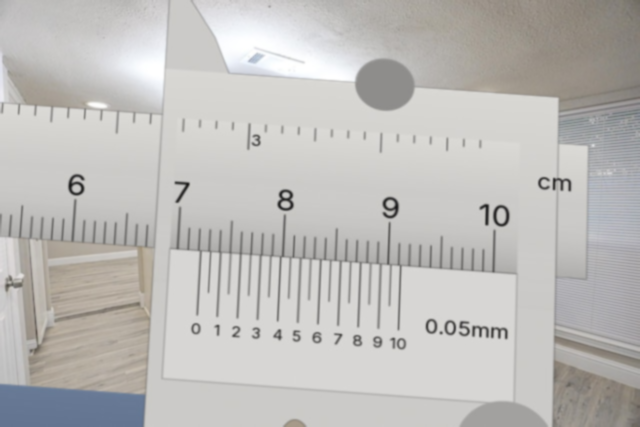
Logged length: 72.2 mm
